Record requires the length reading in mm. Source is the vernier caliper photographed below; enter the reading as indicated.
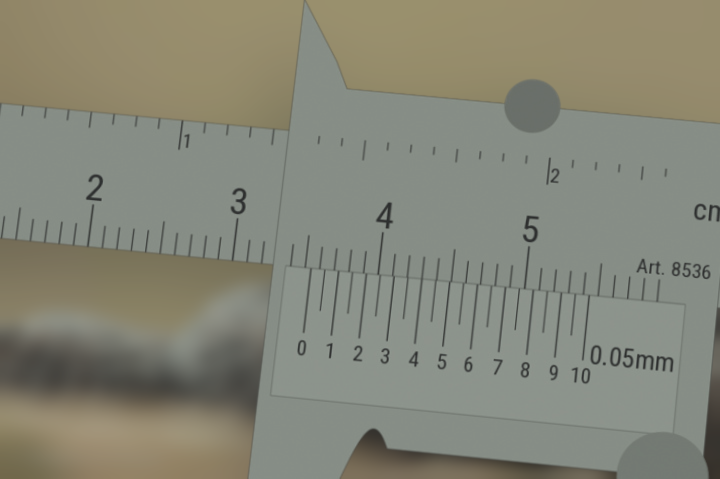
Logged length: 35.4 mm
